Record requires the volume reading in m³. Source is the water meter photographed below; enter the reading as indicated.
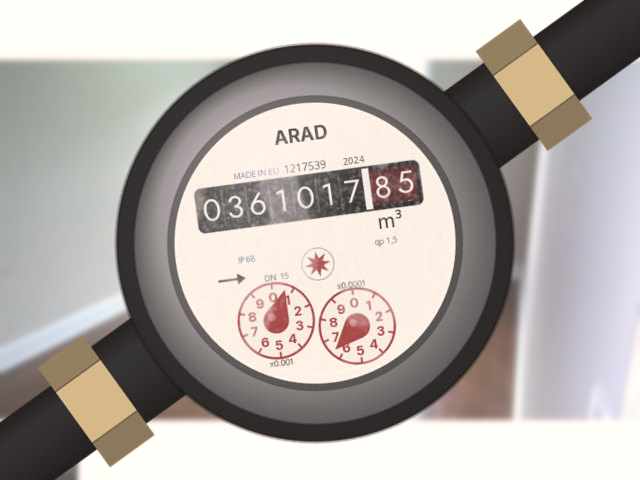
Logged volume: 361017.8506 m³
